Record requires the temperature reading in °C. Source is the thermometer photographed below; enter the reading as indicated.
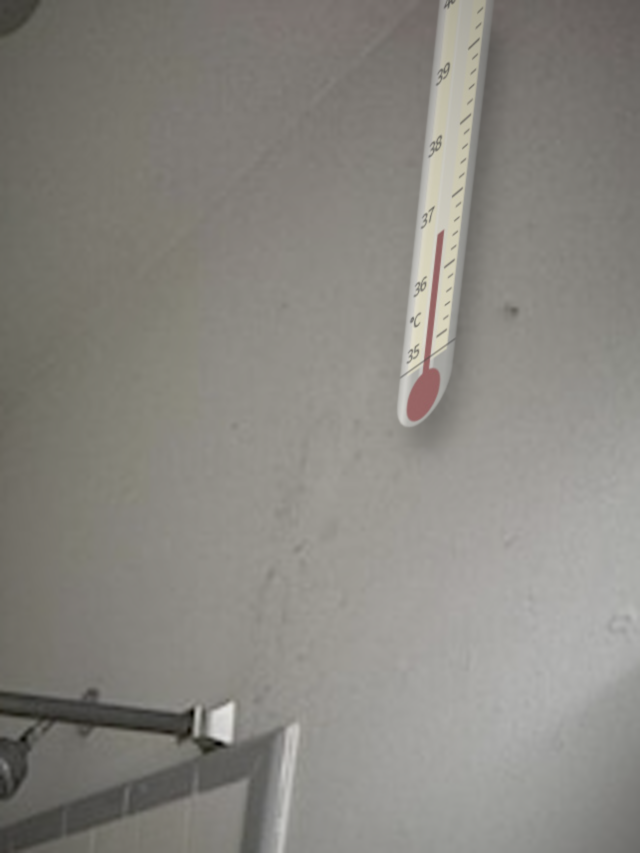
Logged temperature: 36.6 °C
